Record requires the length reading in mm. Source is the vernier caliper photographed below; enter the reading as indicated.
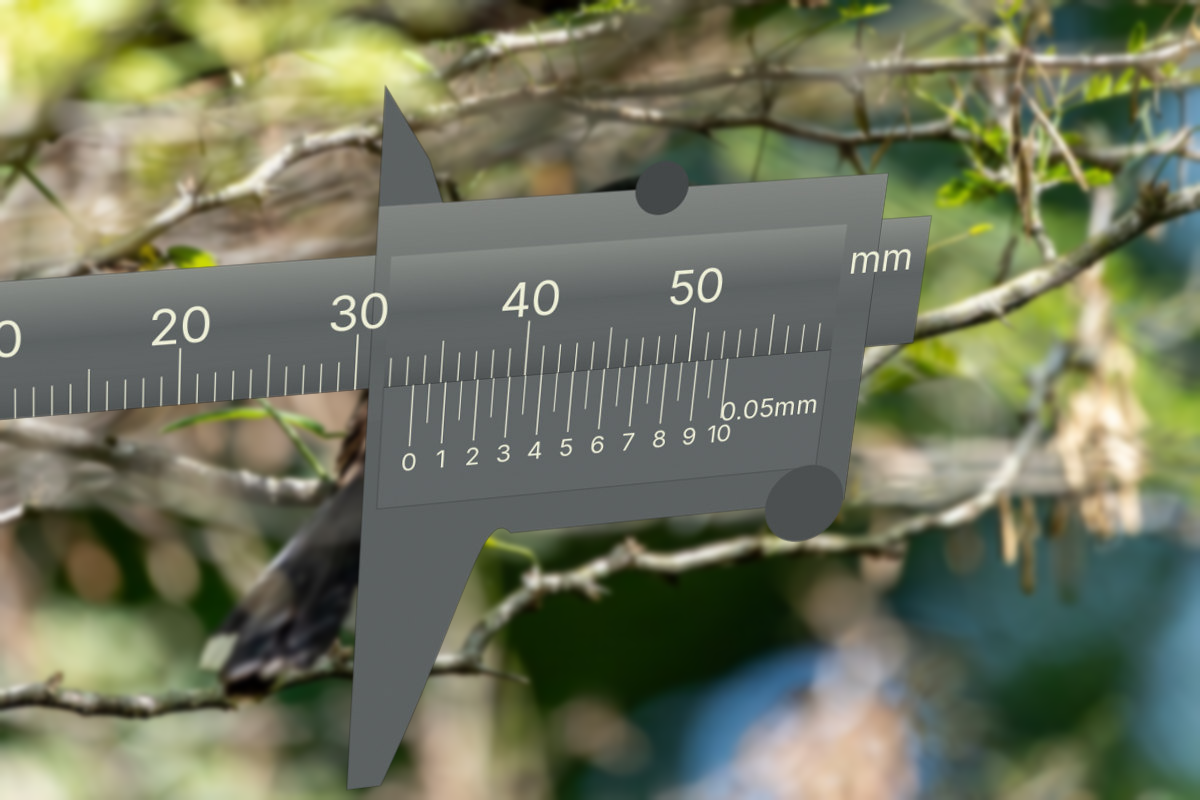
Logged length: 33.4 mm
